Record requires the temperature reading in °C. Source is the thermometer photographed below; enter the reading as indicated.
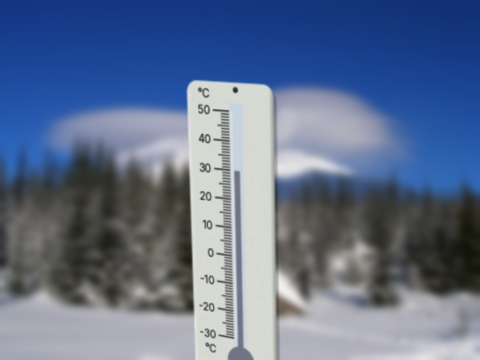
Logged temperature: 30 °C
